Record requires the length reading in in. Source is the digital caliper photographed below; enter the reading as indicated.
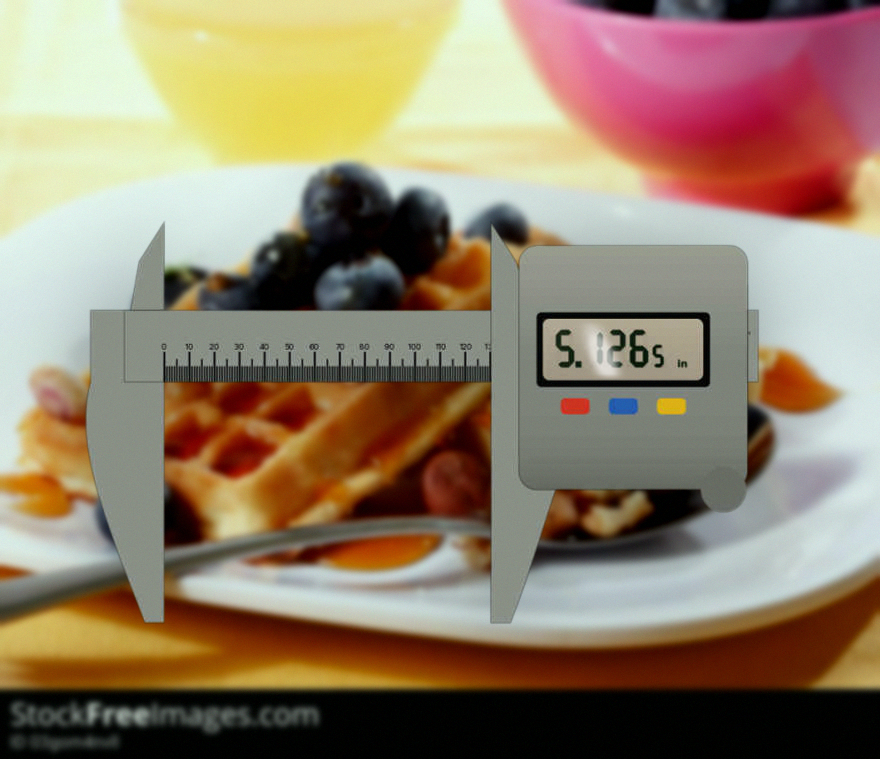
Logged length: 5.1265 in
